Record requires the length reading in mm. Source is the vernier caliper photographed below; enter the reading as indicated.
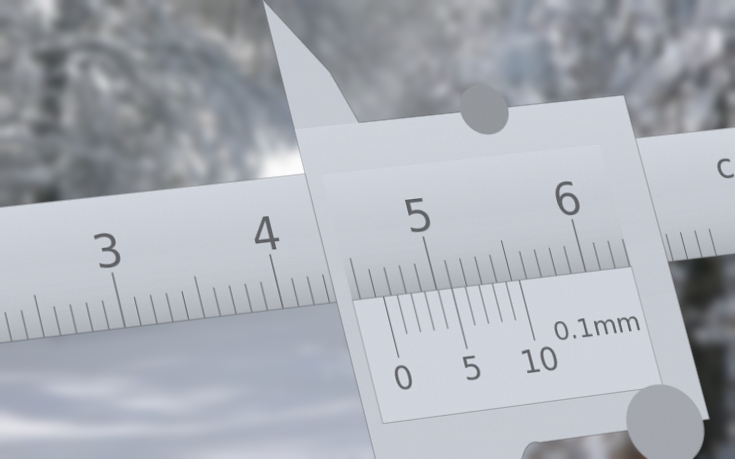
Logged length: 46.5 mm
